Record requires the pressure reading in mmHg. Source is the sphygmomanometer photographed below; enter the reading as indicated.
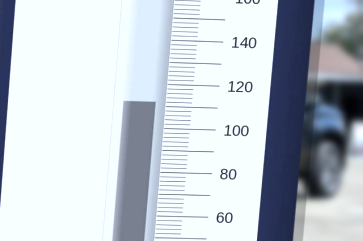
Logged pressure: 112 mmHg
